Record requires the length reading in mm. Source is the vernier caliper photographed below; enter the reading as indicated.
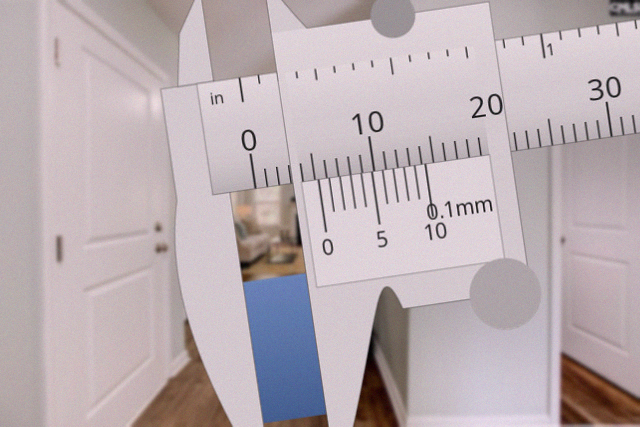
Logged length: 5.3 mm
